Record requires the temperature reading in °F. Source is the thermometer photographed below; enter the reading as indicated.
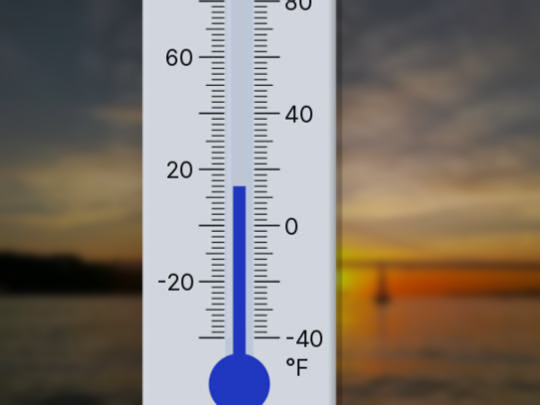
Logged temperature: 14 °F
